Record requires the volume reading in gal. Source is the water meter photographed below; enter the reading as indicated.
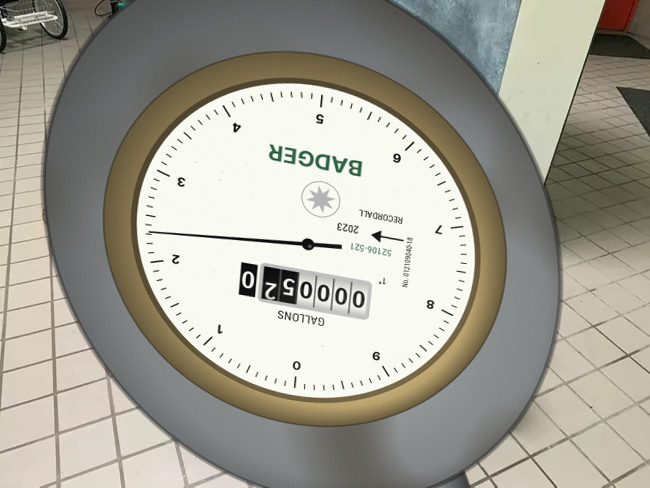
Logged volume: 522.3 gal
